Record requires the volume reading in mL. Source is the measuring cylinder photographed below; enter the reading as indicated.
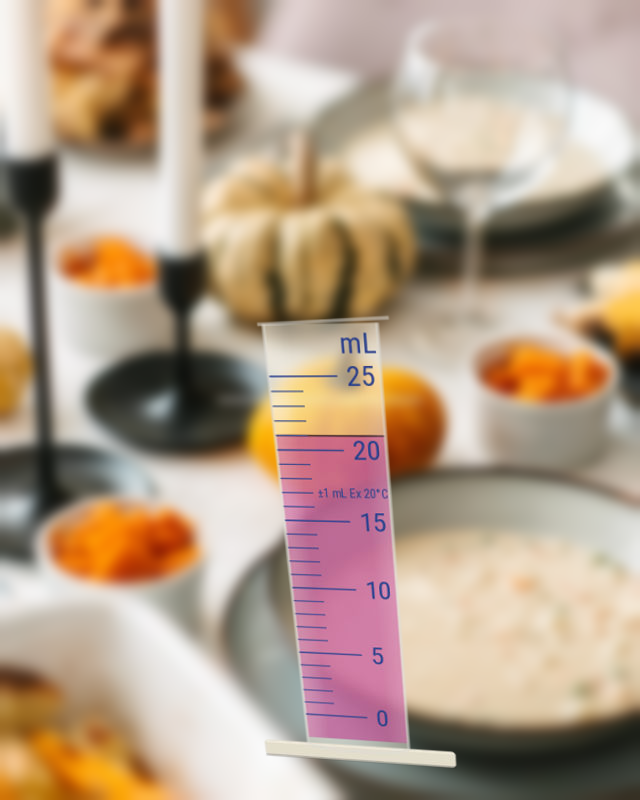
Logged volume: 21 mL
